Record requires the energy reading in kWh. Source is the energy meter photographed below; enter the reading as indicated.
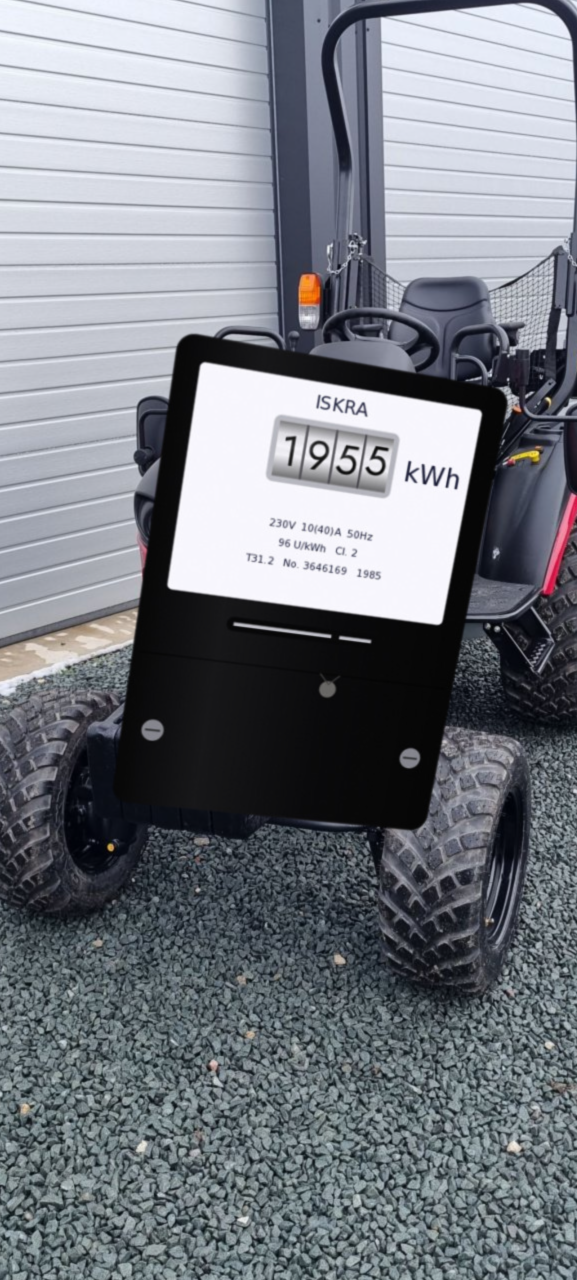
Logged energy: 1955 kWh
